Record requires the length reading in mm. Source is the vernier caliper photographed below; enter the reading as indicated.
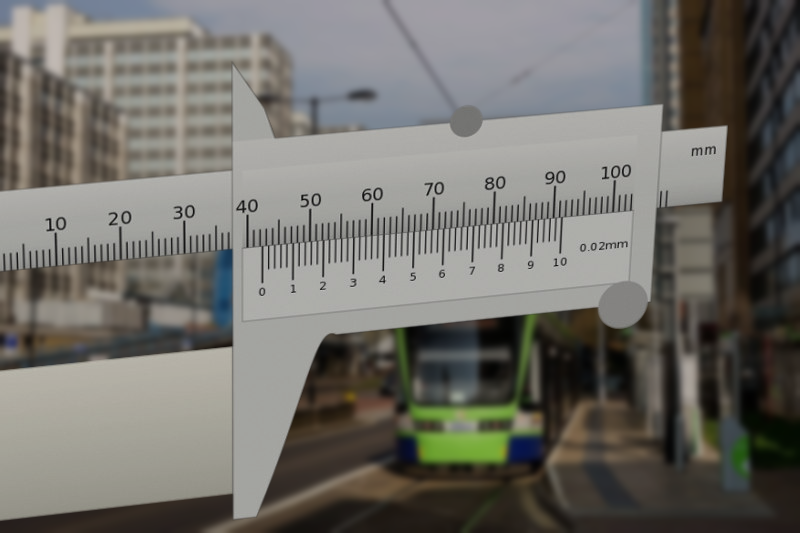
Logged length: 42.4 mm
